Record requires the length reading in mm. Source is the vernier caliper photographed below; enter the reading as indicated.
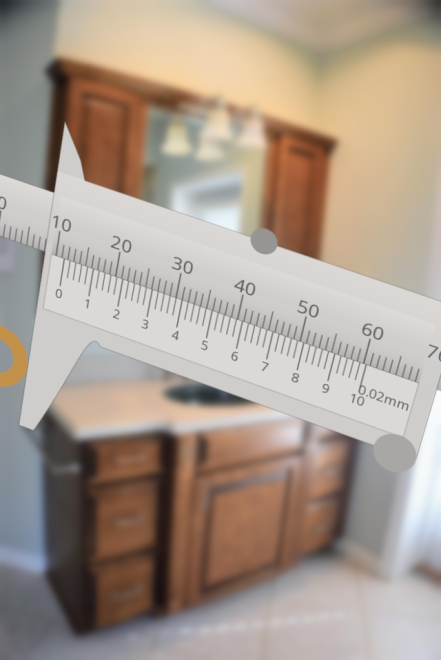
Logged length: 11.4 mm
